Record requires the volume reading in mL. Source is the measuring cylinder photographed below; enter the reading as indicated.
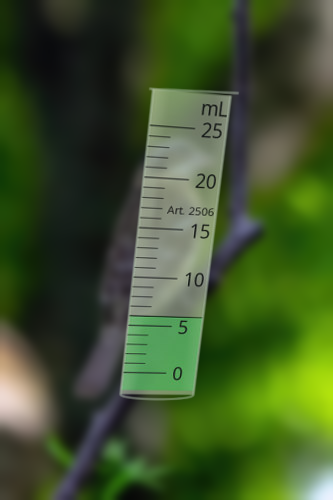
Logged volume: 6 mL
